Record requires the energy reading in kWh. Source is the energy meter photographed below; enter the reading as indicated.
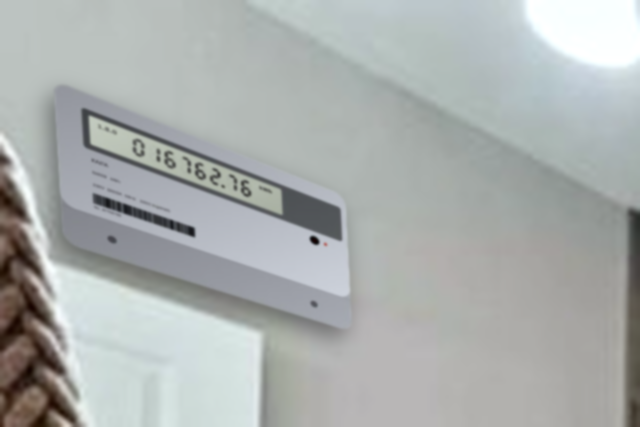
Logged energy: 16762.76 kWh
